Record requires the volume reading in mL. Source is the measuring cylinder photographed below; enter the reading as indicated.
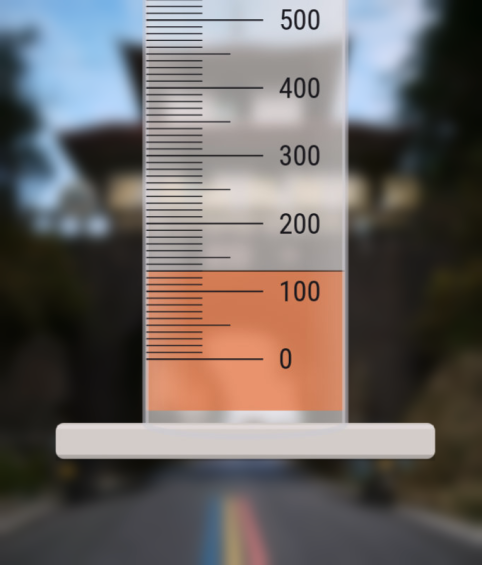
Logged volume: 130 mL
